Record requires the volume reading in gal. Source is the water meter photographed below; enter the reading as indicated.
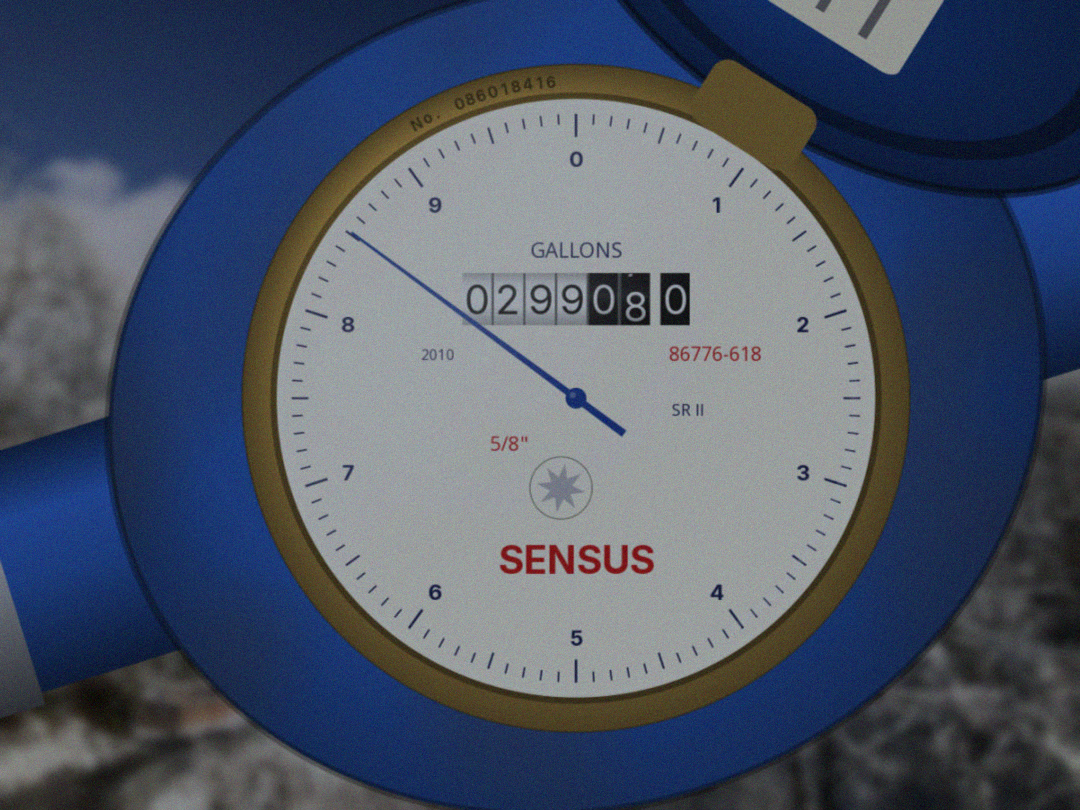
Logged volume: 299078.5 gal
